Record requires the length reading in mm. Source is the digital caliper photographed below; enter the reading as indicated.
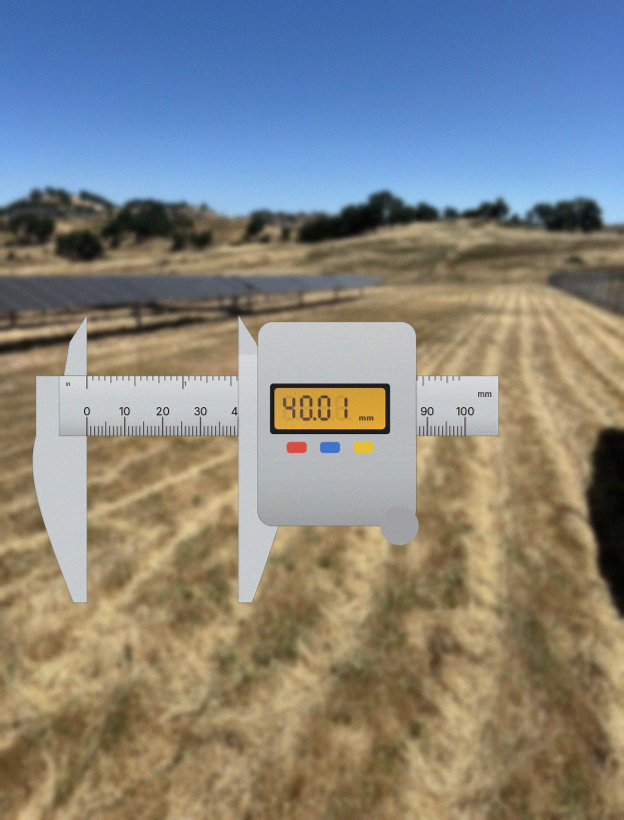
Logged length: 40.01 mm
